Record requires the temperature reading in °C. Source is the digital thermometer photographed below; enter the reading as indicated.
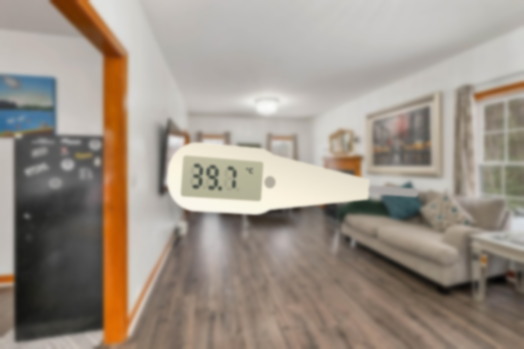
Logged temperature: 39.7 °C
